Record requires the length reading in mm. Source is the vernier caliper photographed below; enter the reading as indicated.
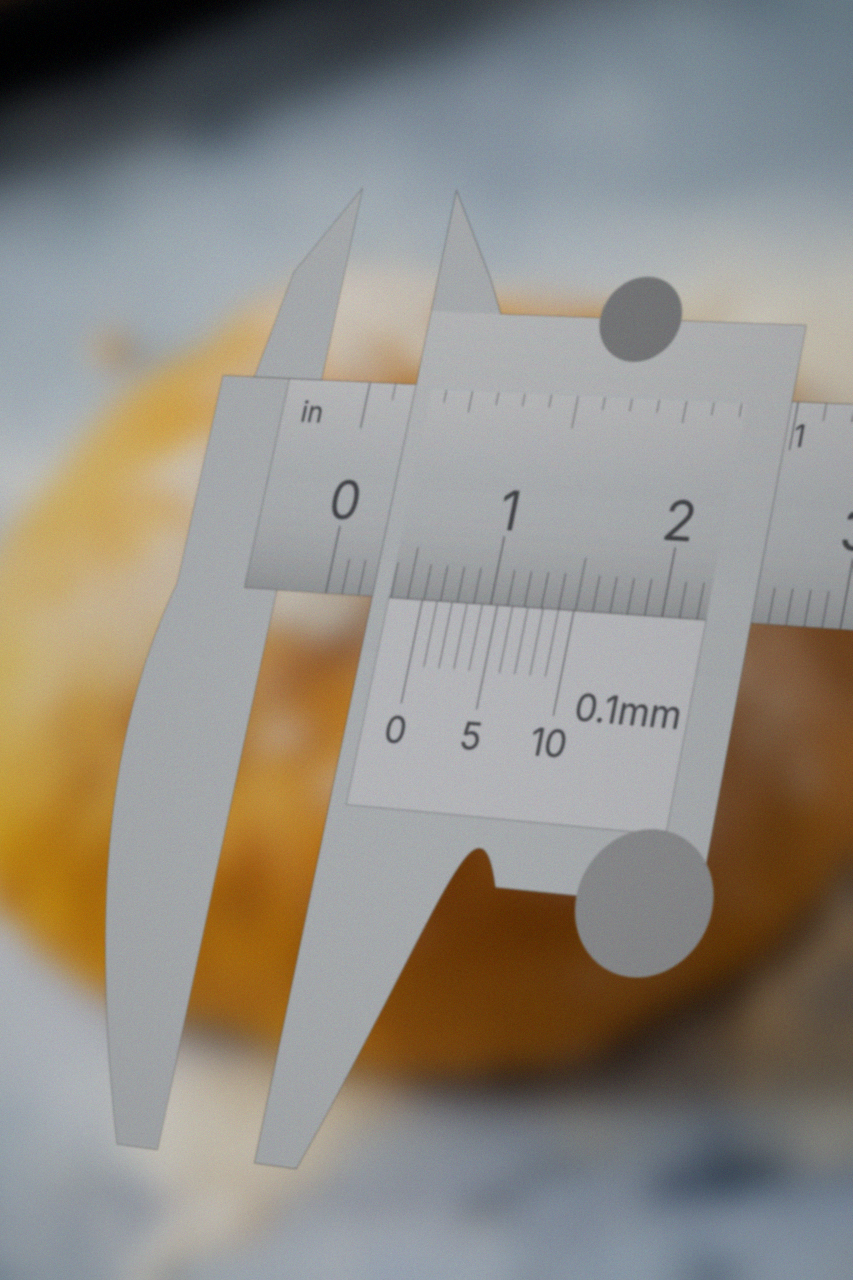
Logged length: 5.9 mm
